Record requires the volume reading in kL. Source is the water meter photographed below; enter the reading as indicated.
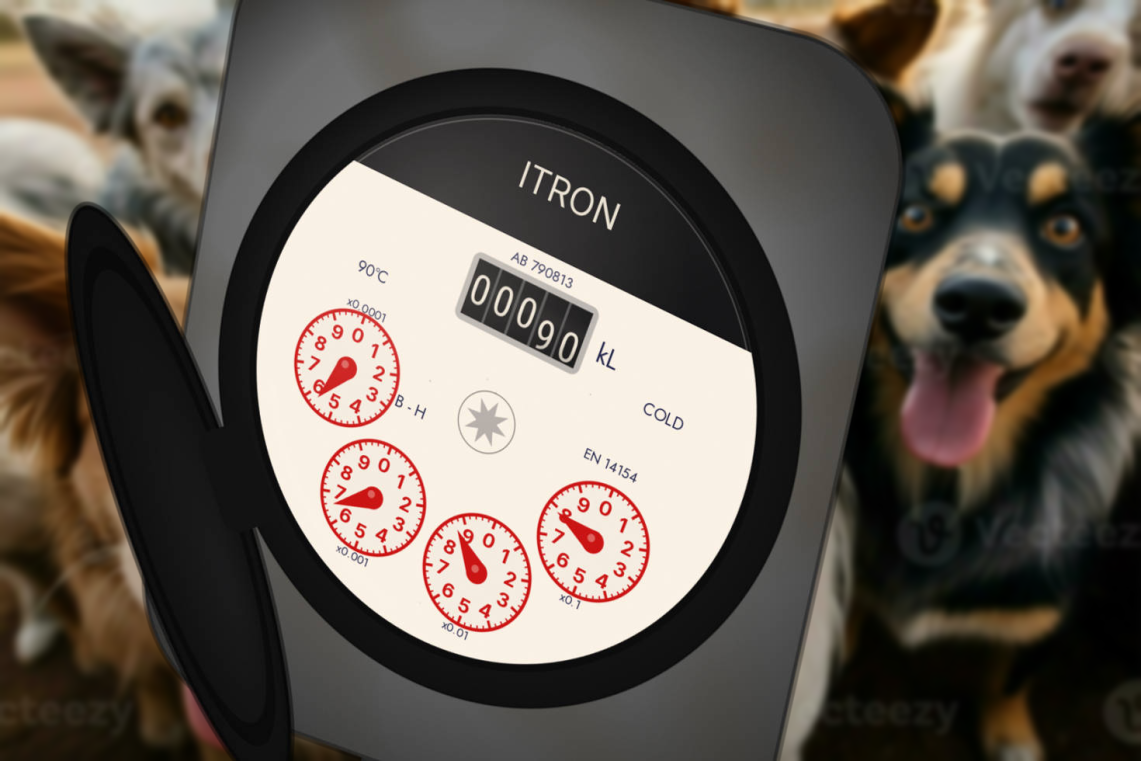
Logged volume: 89.7865 kL
